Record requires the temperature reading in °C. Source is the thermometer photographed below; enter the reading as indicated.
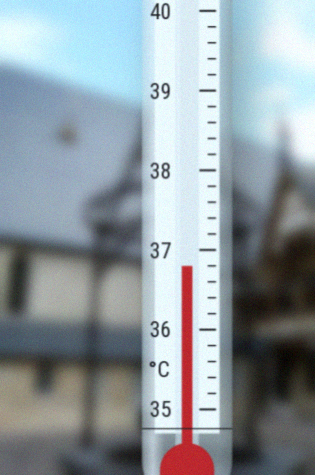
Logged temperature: 36.8 °C
